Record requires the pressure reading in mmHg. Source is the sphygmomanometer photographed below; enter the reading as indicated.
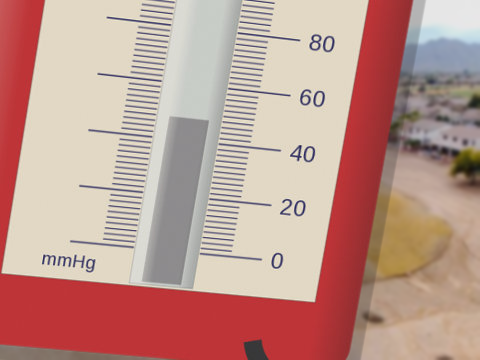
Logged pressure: 48 mmHg
